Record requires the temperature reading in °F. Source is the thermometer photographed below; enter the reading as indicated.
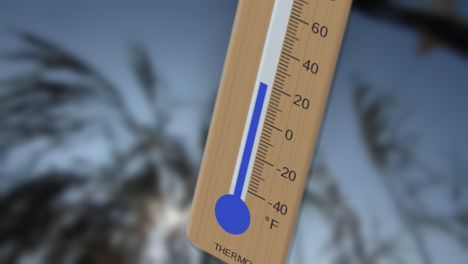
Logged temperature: 20 °F
